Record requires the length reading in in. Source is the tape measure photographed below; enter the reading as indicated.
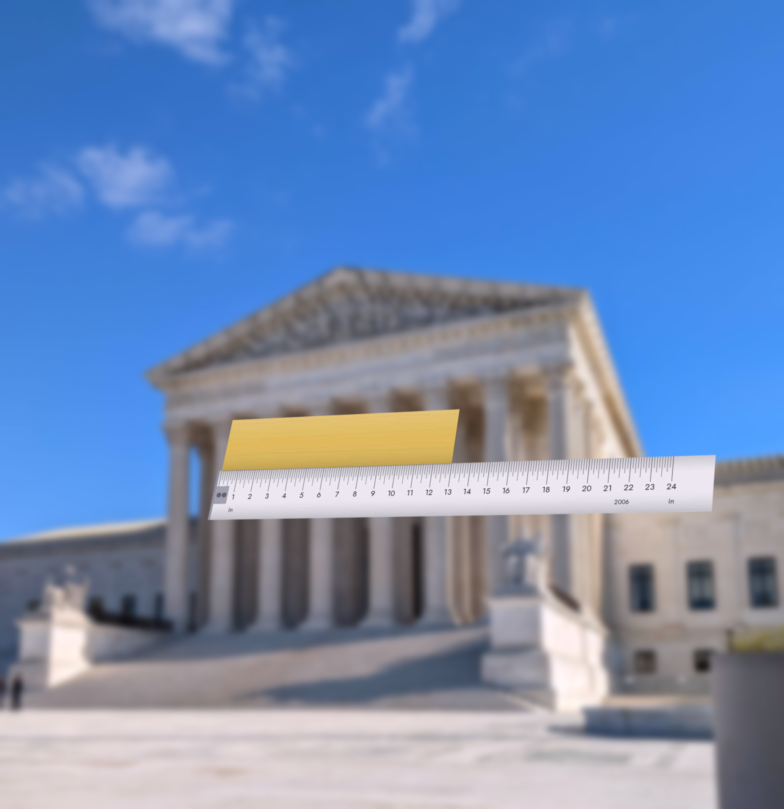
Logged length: 13 in
